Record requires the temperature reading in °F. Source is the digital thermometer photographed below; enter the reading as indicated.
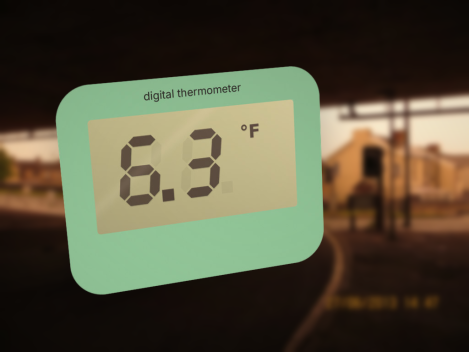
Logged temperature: 6.3 °F
